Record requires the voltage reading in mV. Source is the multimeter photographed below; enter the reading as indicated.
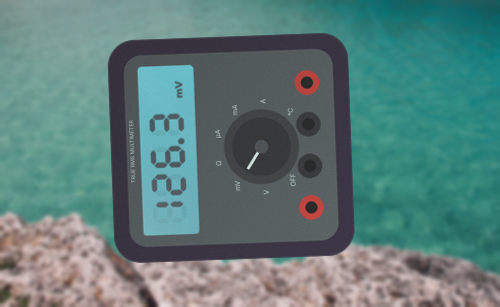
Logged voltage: 126.3 mV
